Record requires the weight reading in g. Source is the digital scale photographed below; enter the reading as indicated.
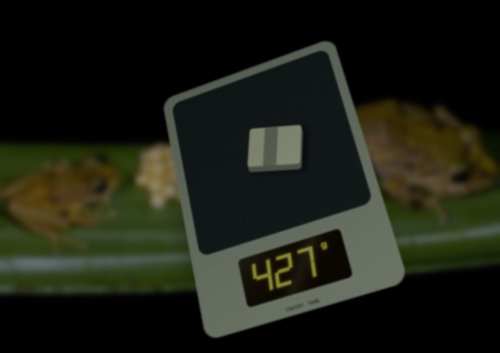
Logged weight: 427 g
